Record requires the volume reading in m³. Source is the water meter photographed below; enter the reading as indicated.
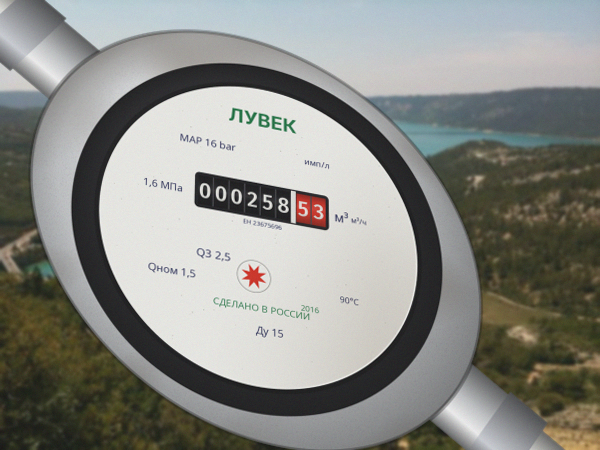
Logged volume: 258.53 m³
